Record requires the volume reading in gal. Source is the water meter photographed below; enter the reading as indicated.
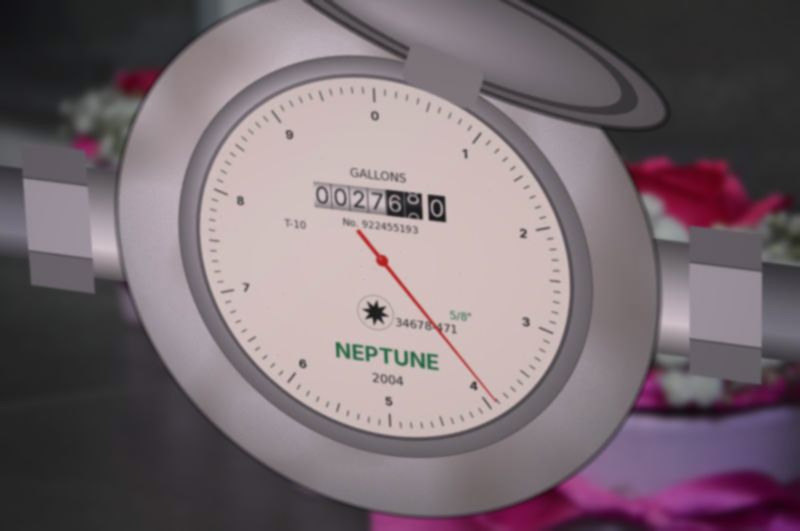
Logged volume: 27683.9 gal
